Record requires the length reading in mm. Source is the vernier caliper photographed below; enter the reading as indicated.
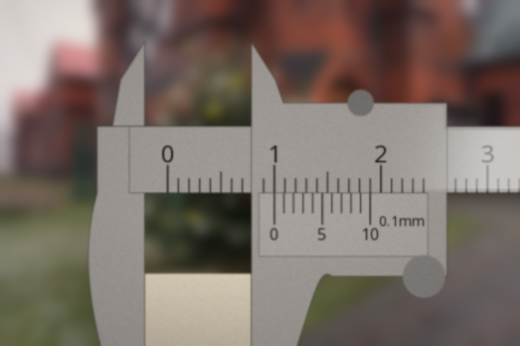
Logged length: 10.0 mm
